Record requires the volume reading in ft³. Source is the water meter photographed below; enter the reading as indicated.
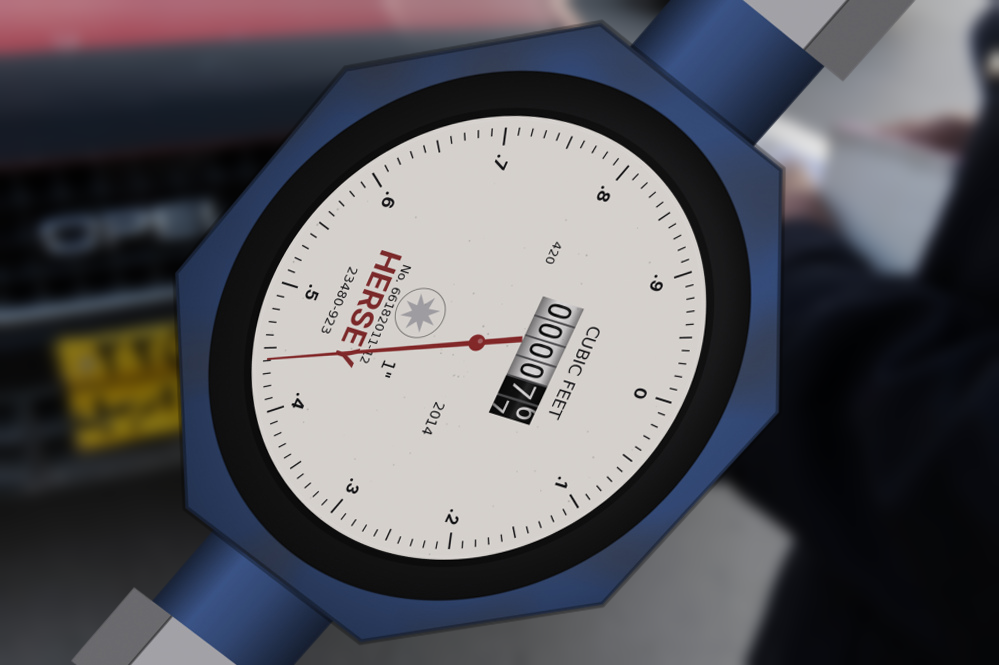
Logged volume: 76.44 ft³
